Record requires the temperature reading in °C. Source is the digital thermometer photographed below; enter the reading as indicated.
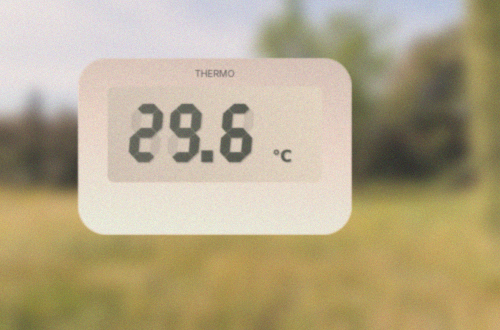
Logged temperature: 29.6 °C
